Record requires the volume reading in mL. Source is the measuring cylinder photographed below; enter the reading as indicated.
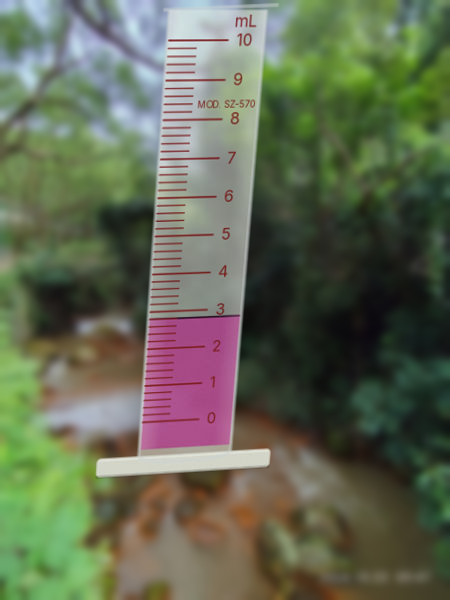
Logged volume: 2.8 mL
